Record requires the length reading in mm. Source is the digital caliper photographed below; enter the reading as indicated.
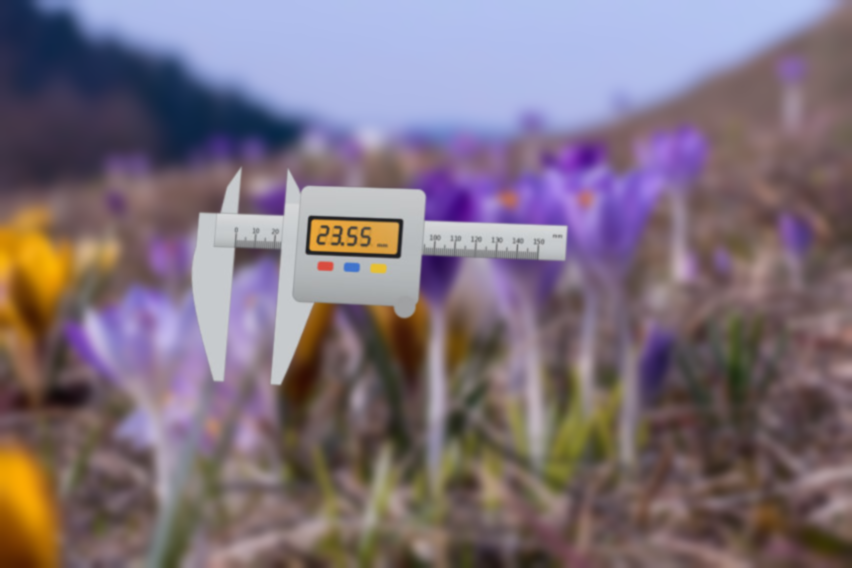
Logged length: 23.55 mm
